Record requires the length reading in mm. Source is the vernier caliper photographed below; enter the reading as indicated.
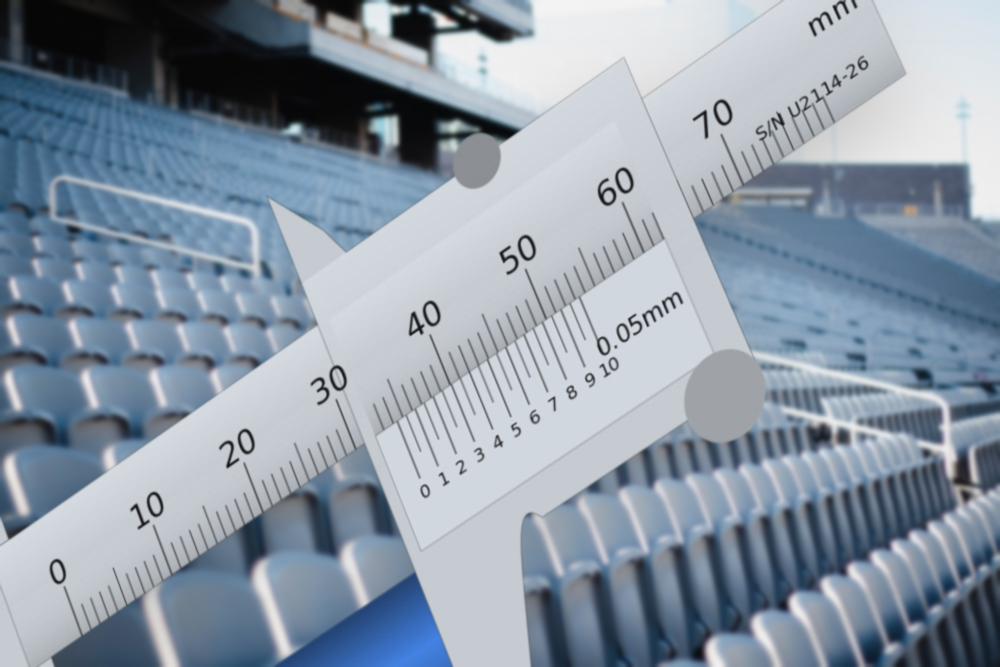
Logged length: 34.4 mm
